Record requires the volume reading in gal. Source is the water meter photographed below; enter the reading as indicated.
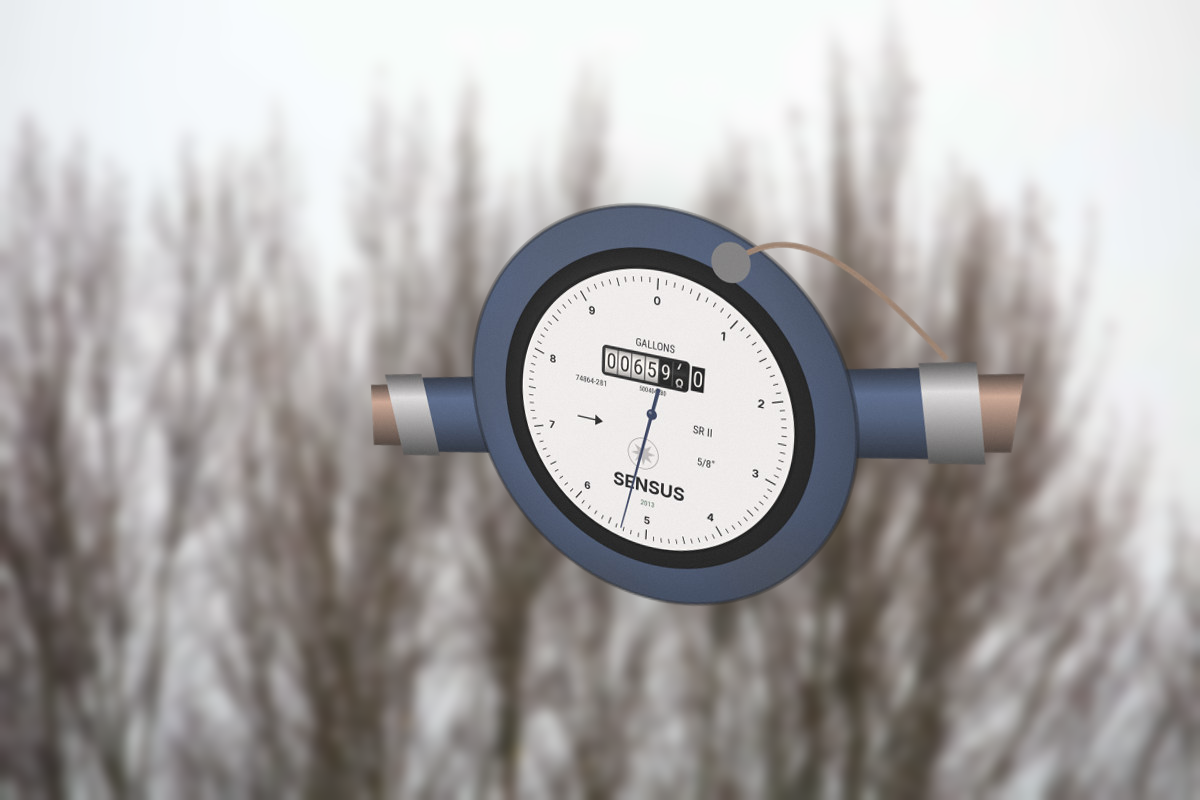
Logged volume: 65975.3 gal
